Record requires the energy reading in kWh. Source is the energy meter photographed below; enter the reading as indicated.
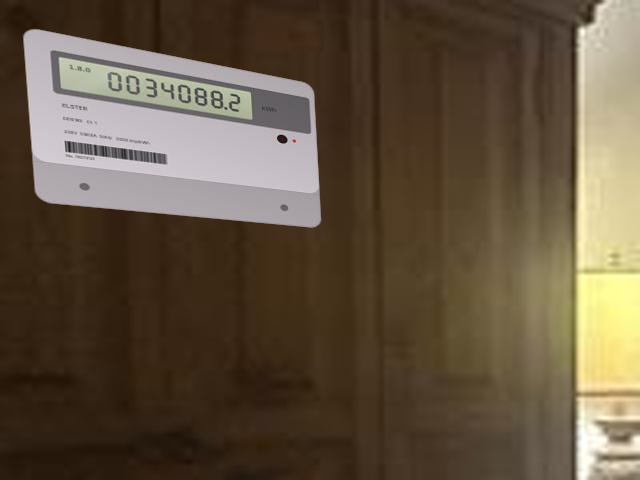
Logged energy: 34088.2 kWh
